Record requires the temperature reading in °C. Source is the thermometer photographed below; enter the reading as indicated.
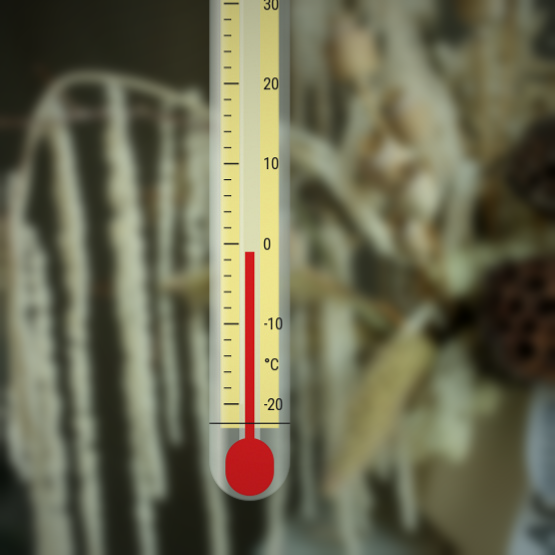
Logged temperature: -1 °C
